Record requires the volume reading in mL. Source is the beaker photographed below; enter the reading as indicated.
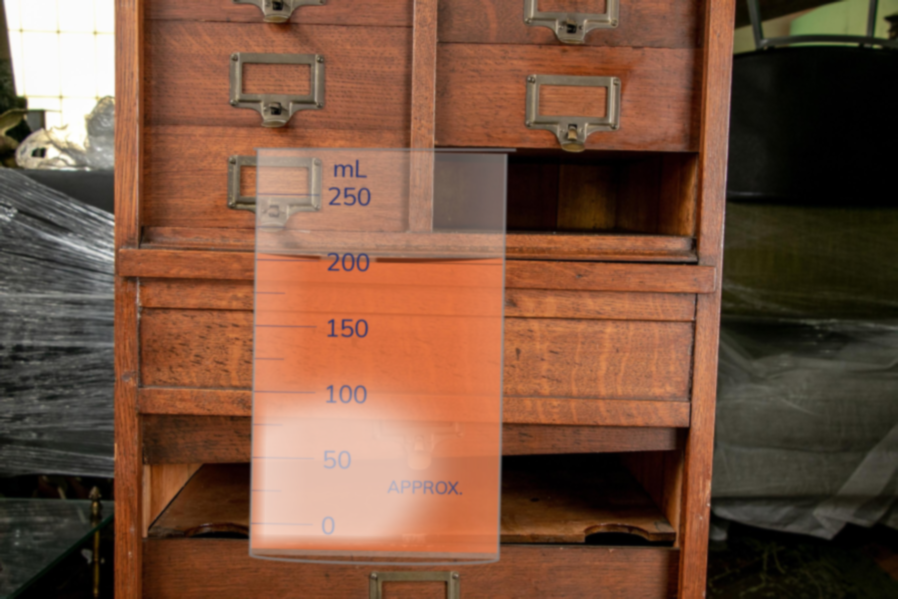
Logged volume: 200 mL
